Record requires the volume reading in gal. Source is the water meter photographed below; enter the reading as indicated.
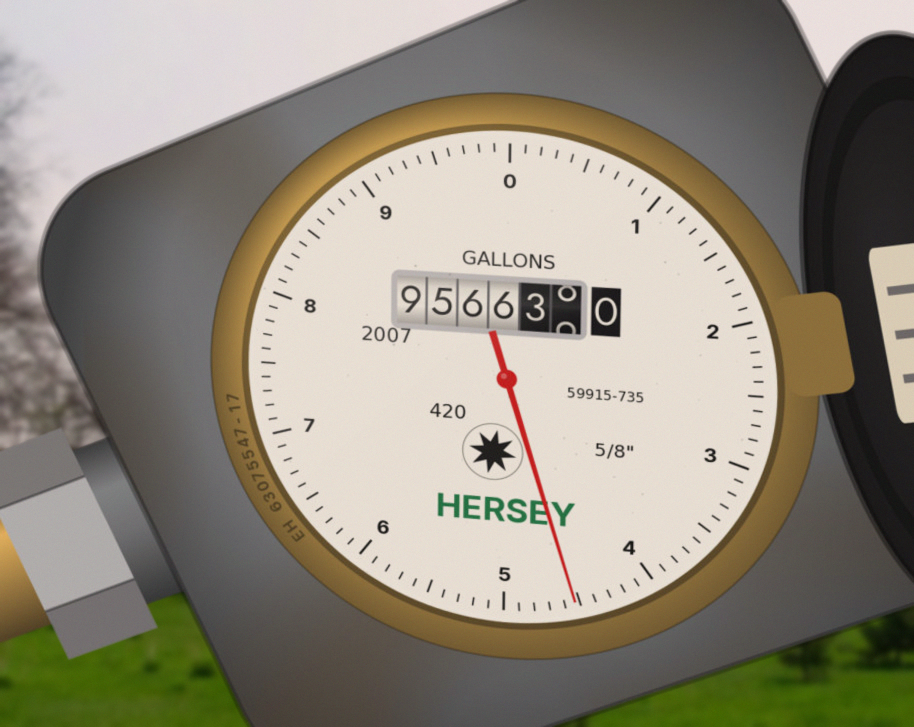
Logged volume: 9566384.5 gal
